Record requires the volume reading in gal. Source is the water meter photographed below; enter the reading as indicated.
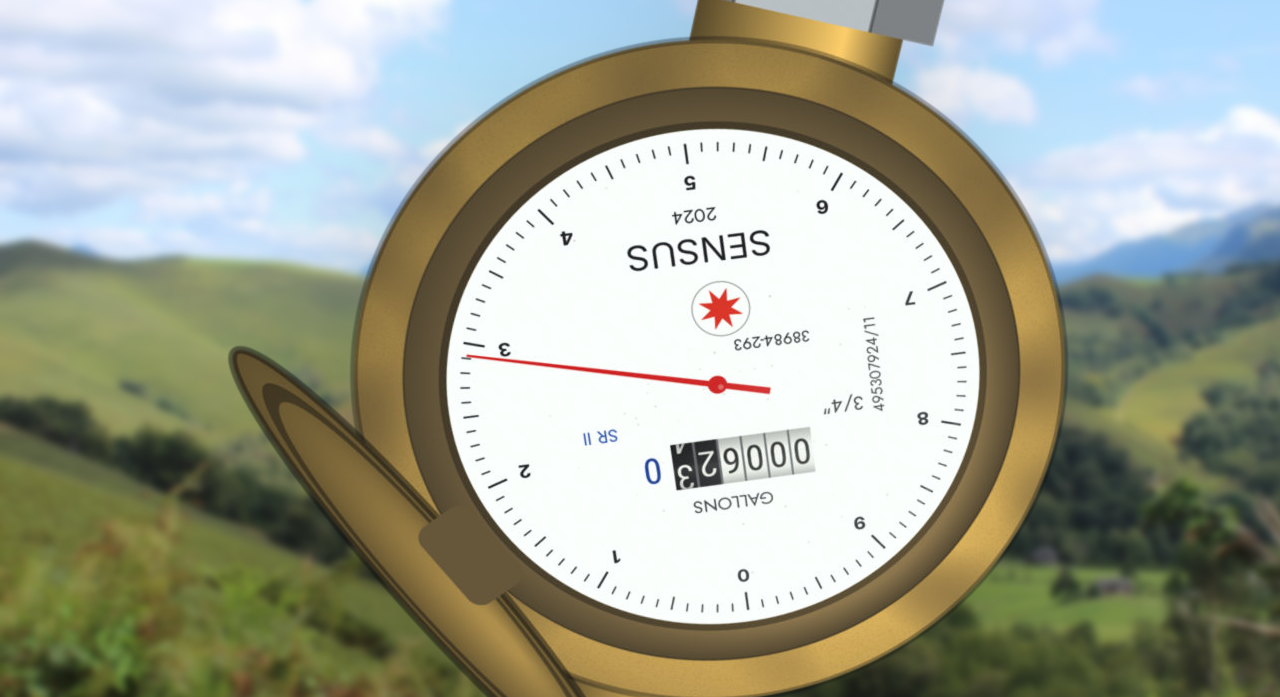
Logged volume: 6232.9 gal
